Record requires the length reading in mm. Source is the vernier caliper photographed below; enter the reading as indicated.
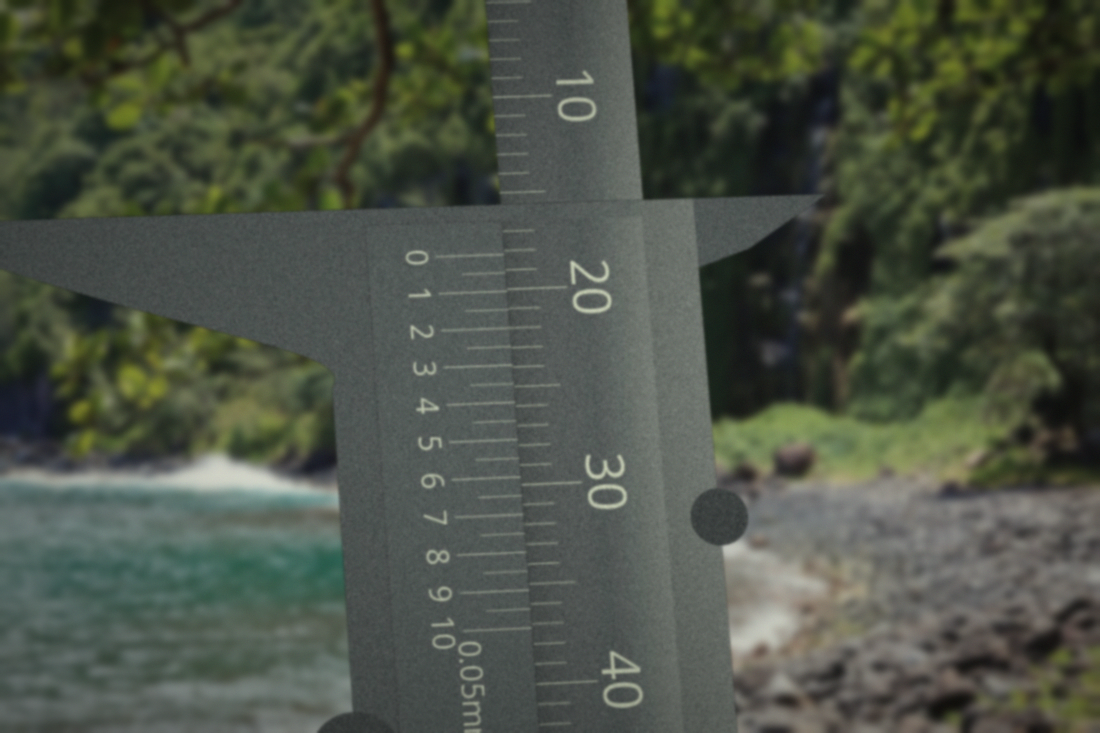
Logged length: 18.2 mm
